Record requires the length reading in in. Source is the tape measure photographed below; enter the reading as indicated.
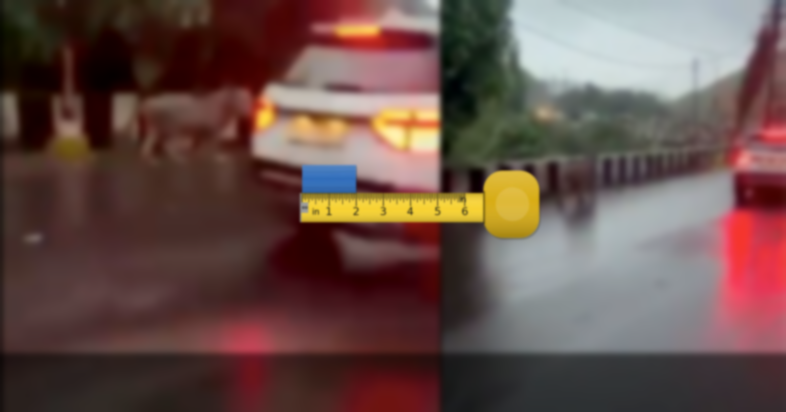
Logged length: 2 in
